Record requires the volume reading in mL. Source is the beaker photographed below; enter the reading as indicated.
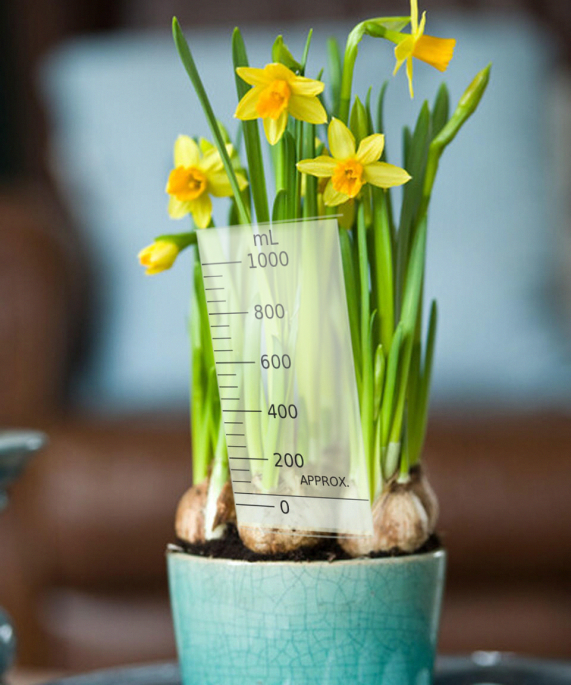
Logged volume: 50 mL
